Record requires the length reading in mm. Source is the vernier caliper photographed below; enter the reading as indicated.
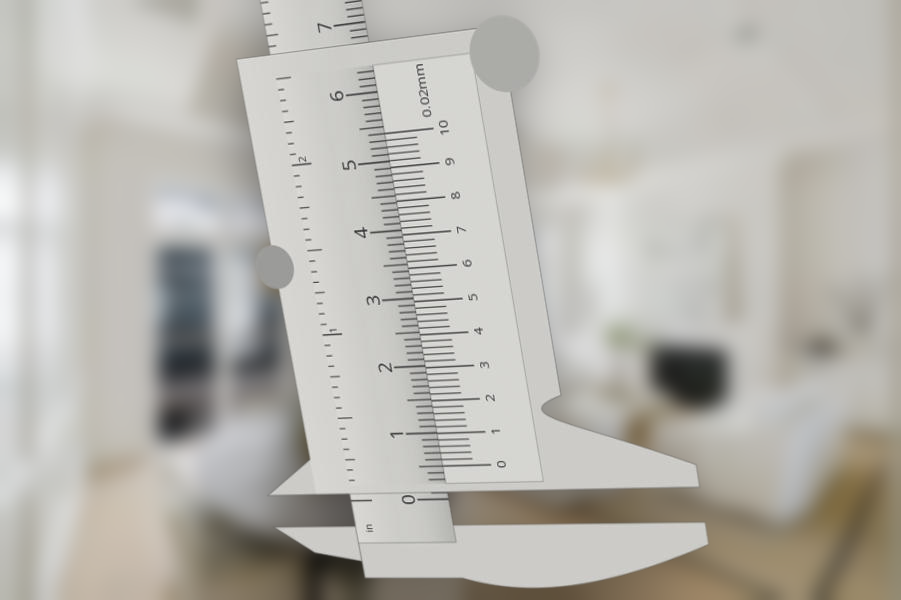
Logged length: 5.0 mm
